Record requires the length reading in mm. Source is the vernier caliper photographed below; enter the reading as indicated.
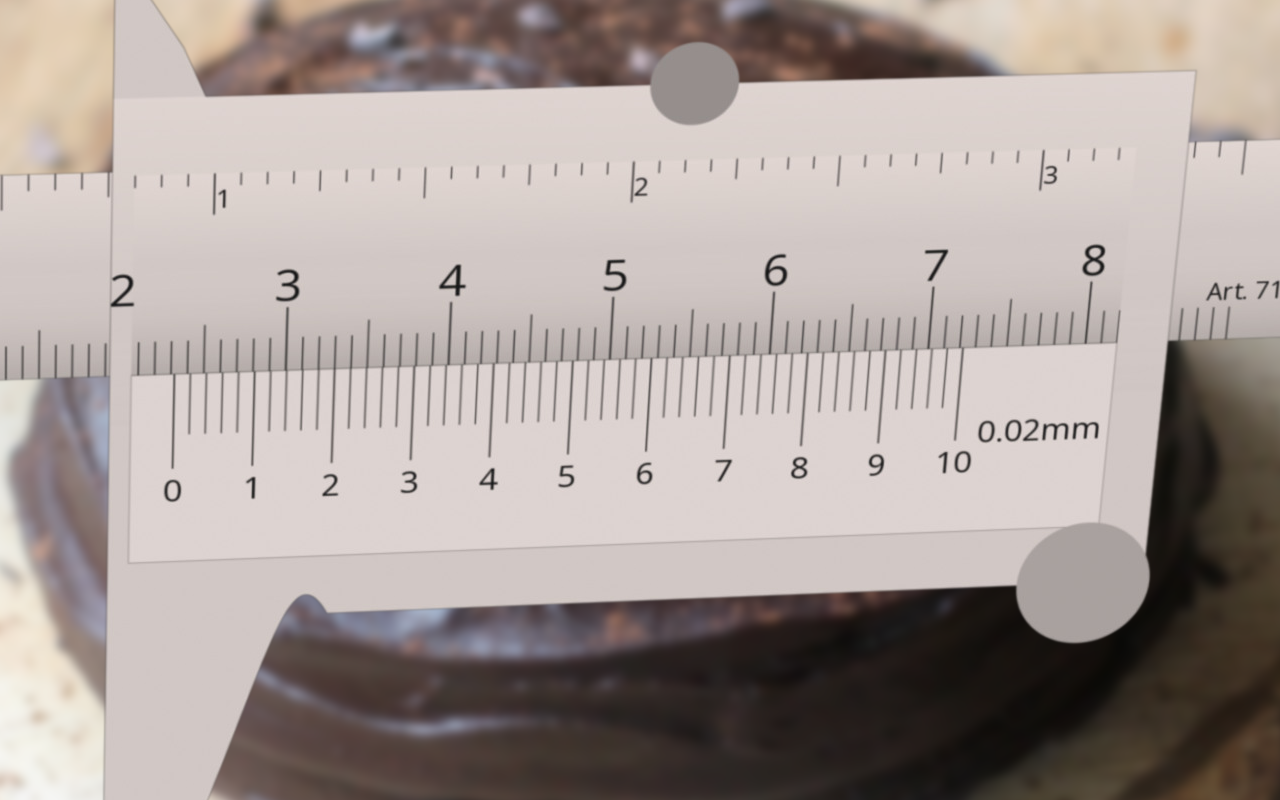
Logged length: 23.2 mm
